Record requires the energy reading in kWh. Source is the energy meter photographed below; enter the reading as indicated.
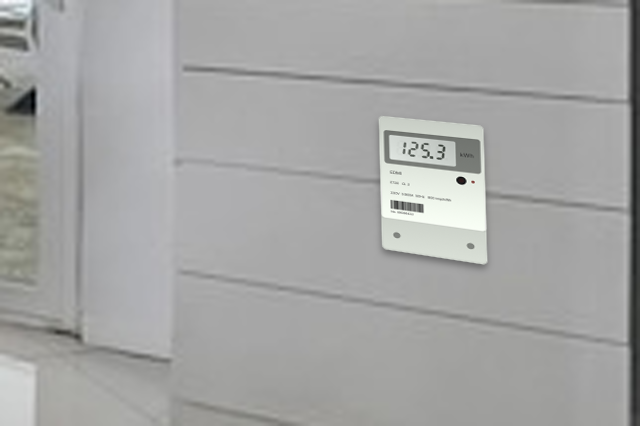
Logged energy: 125.3 kWh
